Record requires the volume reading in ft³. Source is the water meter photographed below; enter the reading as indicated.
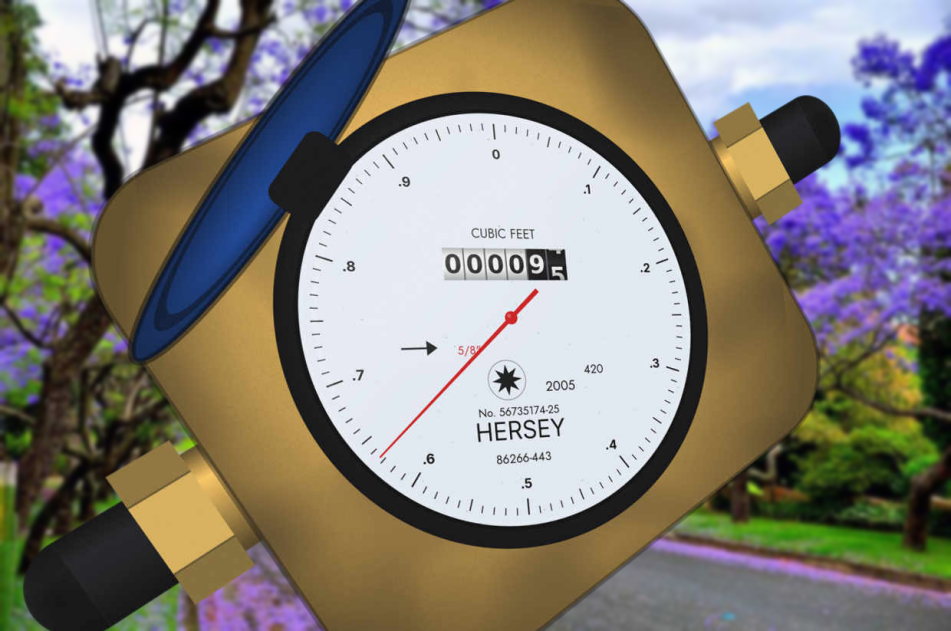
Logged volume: 94.63 ft³
